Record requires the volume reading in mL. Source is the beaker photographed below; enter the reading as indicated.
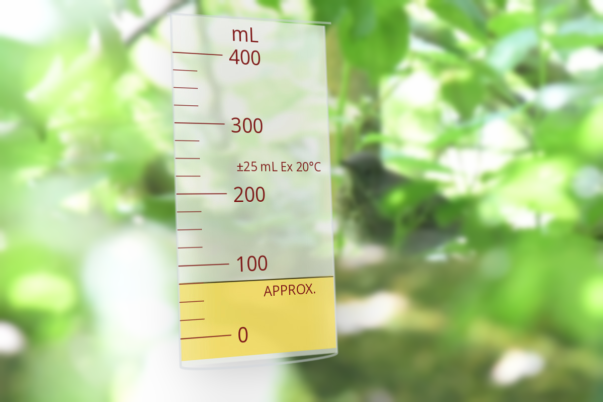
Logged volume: 75 mL
